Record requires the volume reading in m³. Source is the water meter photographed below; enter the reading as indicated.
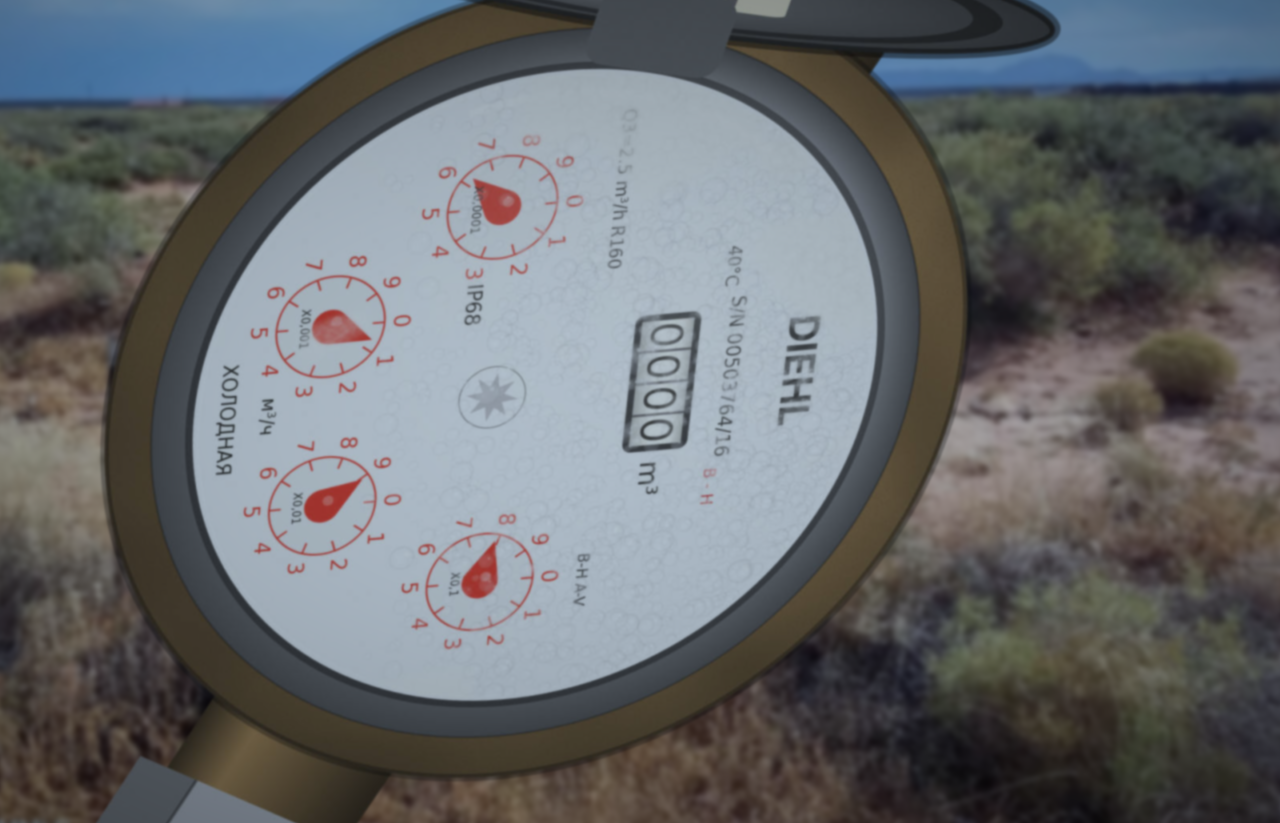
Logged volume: 0.7906 m³
